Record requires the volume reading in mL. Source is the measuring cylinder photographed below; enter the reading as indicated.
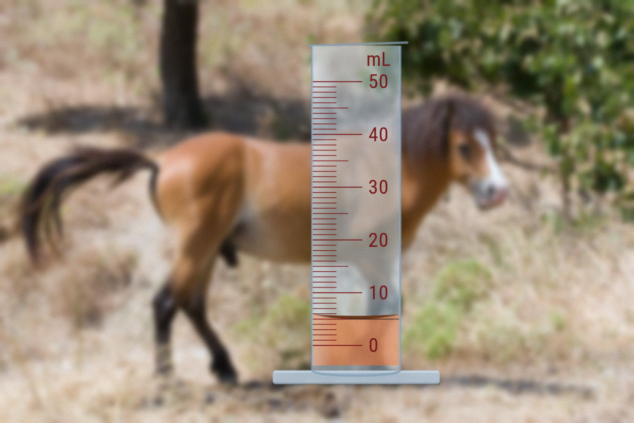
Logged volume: 5 mL
